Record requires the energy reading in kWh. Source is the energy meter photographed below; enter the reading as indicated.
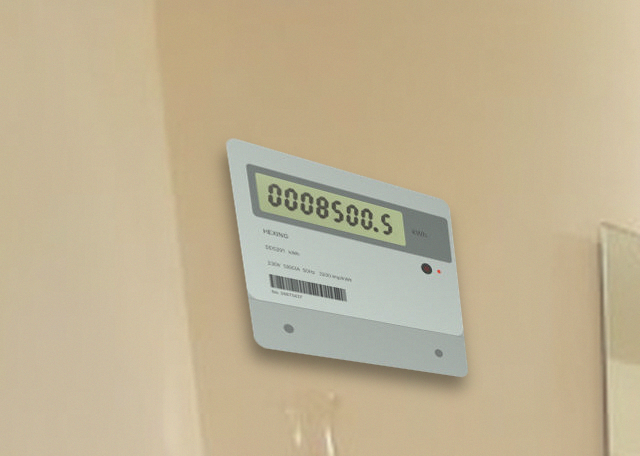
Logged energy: 8500.5 kWh
